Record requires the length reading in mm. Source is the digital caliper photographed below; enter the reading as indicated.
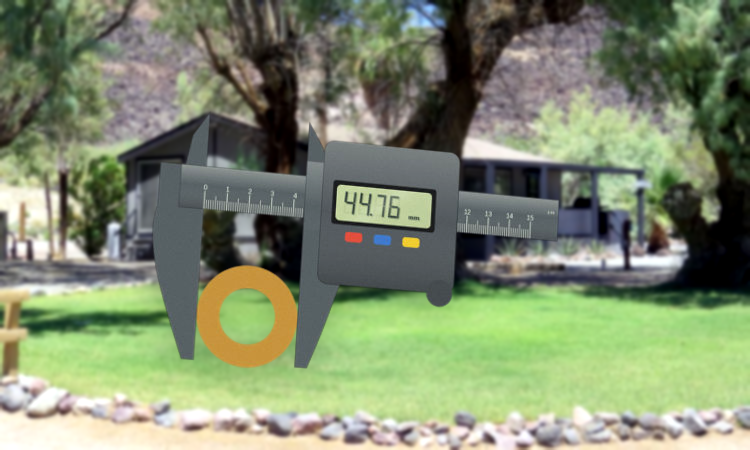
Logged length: 44.76 mm
